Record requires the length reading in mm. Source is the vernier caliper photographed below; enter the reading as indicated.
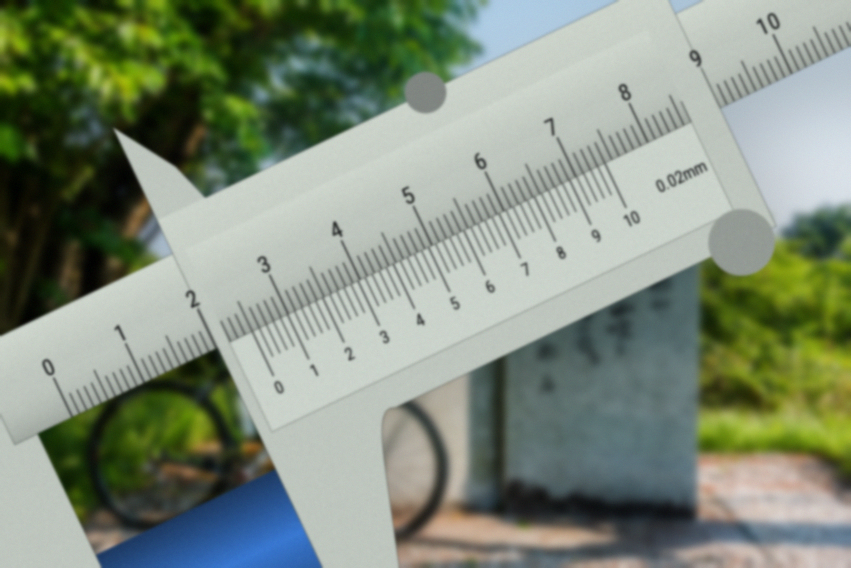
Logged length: 25.0 mm
